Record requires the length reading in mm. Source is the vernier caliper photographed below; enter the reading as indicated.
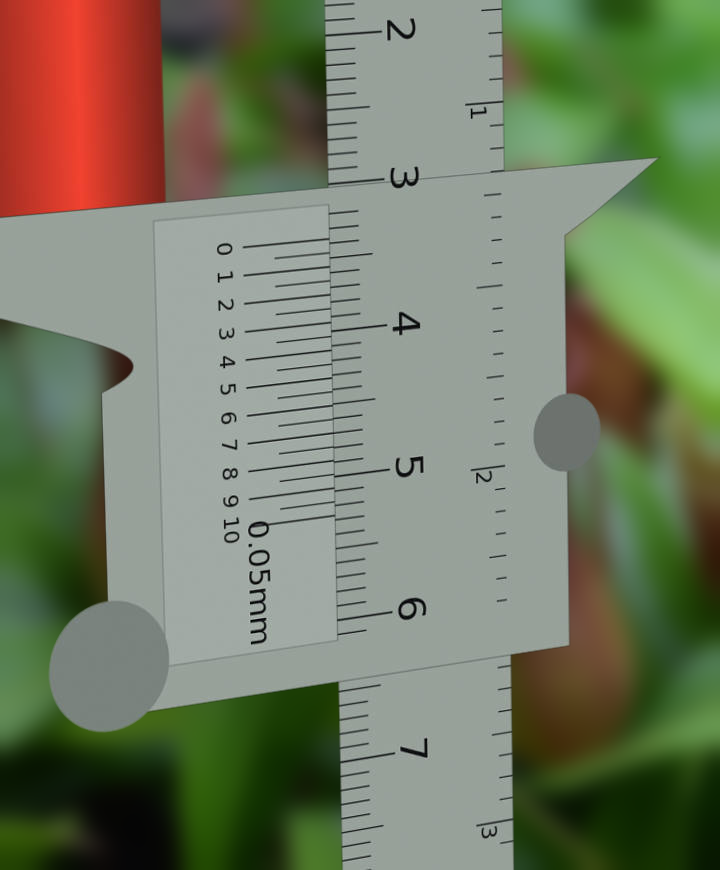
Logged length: 33.7 mm
